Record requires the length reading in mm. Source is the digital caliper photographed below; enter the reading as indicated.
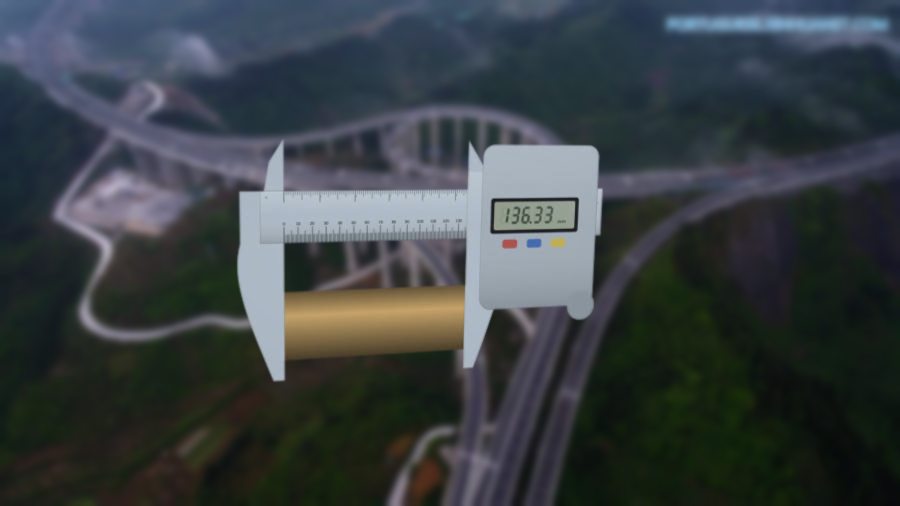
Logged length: 136.33 mm
